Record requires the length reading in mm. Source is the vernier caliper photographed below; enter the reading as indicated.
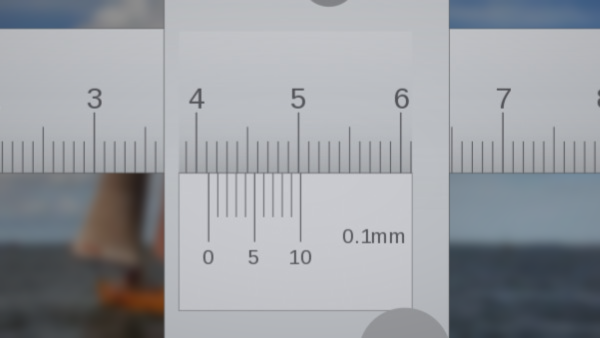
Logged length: 41.2 mm
